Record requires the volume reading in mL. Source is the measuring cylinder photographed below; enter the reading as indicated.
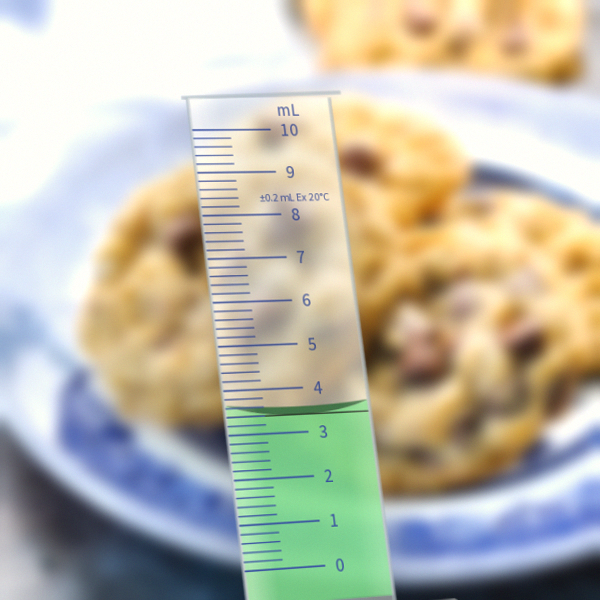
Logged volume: 3.4 mL
